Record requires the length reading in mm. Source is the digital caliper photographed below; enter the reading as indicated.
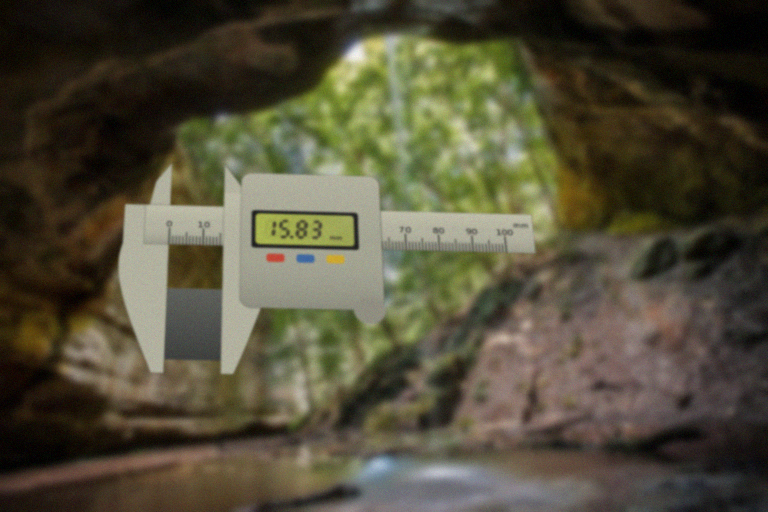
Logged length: 15.83 mm
